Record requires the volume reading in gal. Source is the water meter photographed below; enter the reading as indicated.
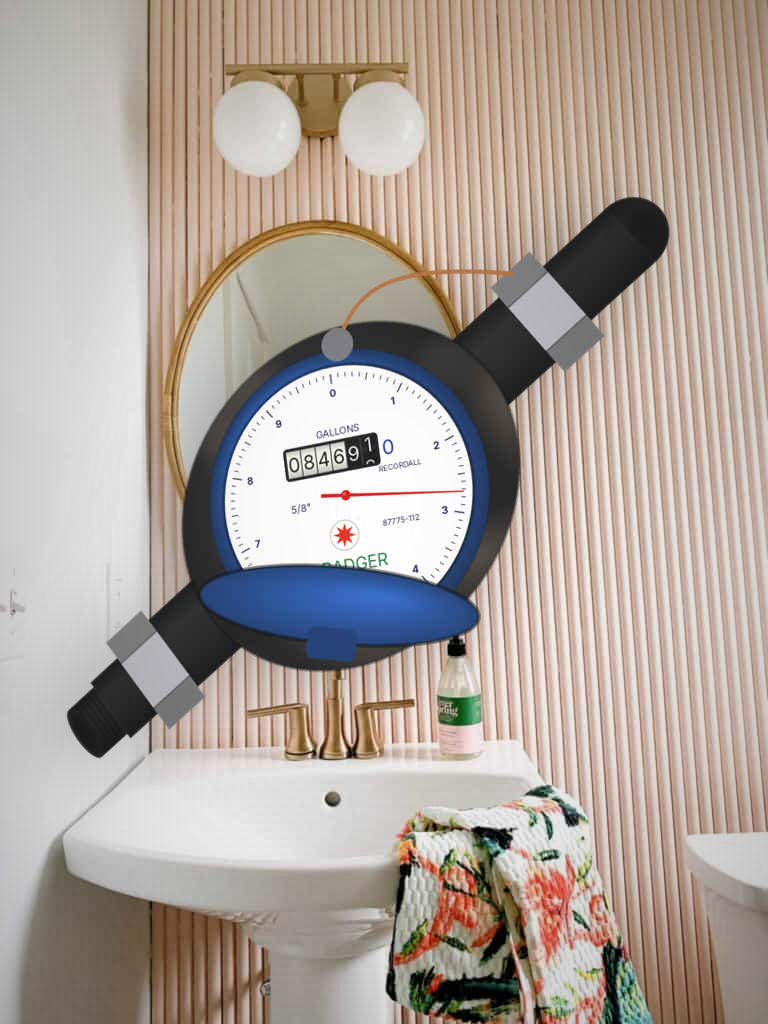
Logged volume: 846912.7 gal
